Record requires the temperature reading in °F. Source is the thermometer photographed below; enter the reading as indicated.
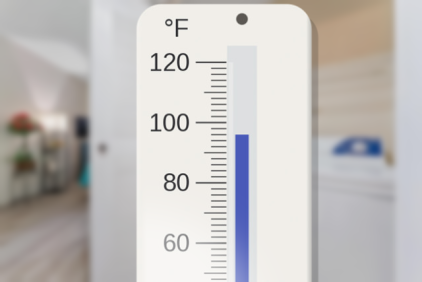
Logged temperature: 96 °F
